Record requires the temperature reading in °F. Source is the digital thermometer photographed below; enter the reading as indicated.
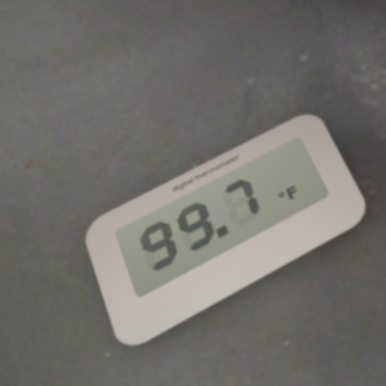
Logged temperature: 99.7 °F
